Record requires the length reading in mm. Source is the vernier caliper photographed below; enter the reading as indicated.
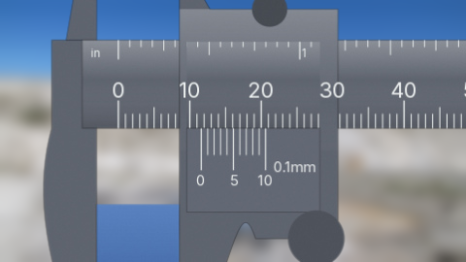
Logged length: 11.6 mm
